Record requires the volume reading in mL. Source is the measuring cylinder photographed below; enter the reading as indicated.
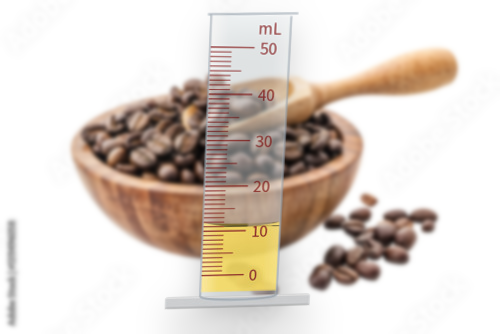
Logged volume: 11 mL
